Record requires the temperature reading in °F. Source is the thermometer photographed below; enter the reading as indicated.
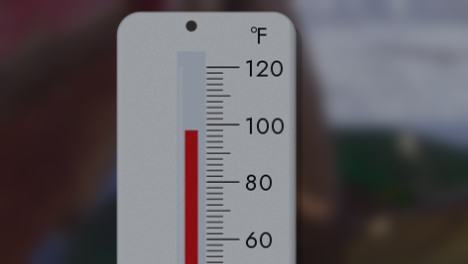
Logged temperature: 98 °F
